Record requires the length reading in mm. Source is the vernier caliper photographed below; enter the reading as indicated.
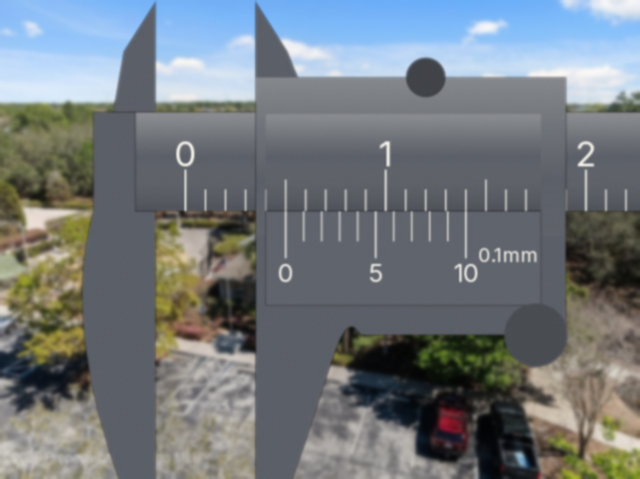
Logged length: 5.0 mm
